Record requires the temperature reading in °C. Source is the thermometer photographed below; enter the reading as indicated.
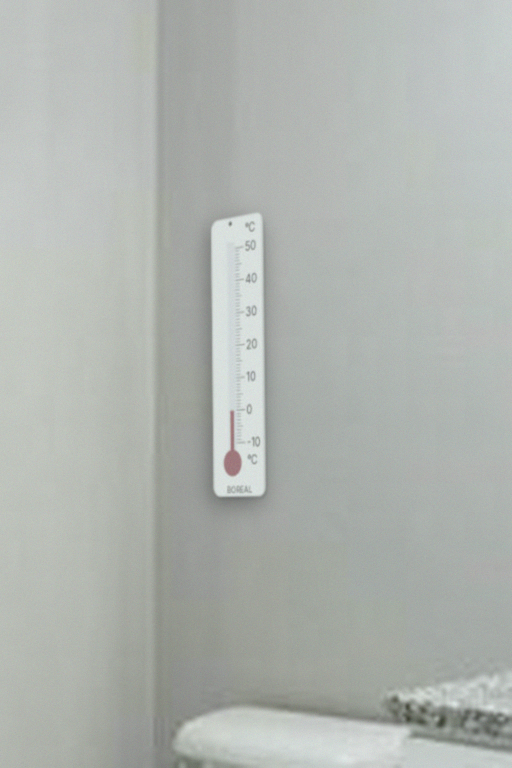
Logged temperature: 0 °C
